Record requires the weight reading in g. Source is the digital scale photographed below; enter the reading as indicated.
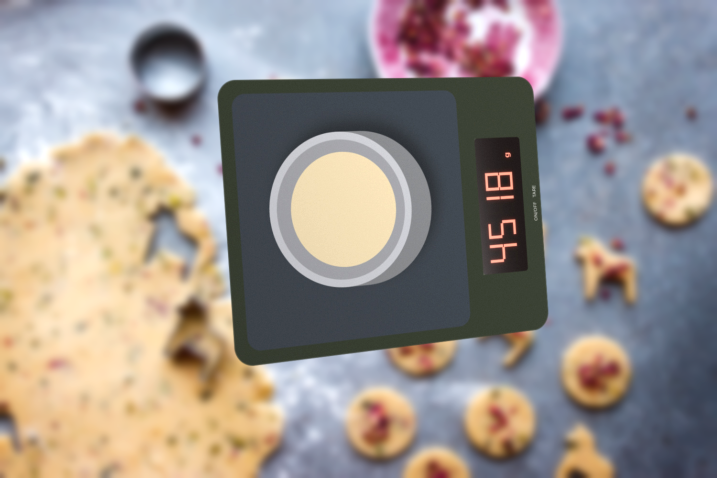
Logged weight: 4518 g
